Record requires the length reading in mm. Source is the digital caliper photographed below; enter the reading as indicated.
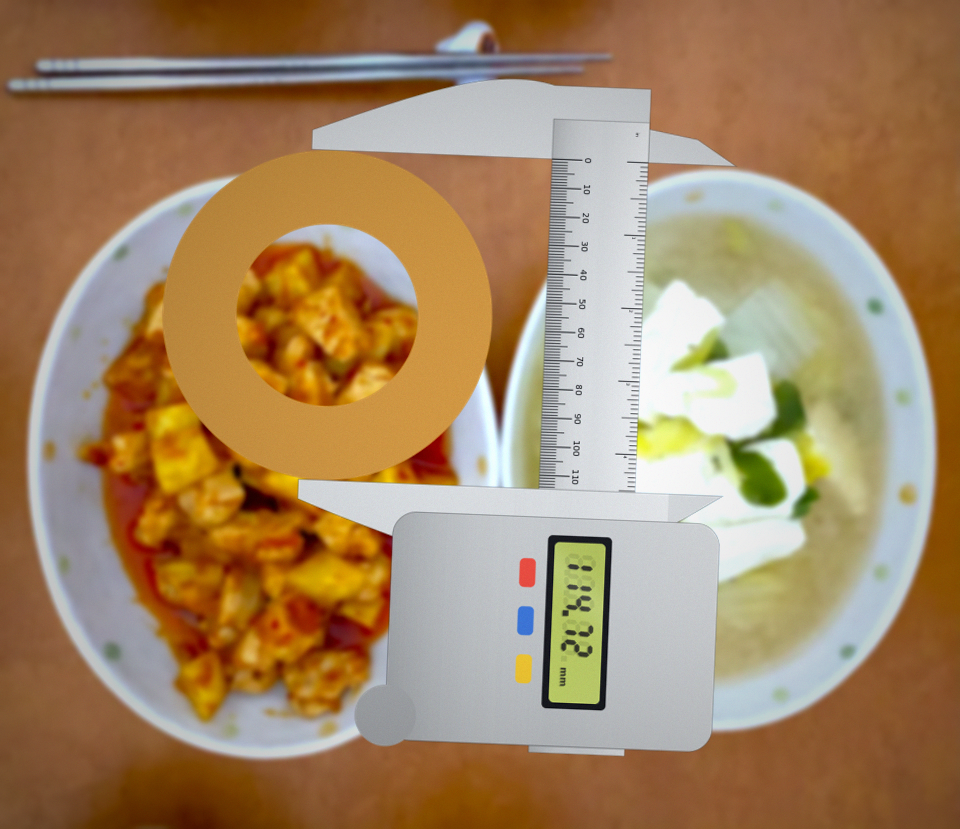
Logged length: 114.72 mm
